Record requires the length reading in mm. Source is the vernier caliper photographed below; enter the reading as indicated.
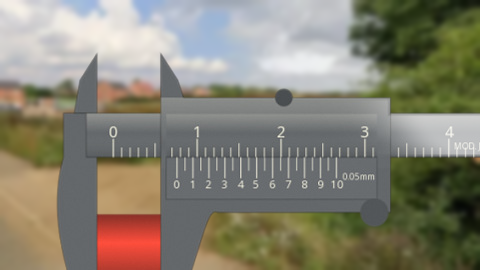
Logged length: 7.6 mm
